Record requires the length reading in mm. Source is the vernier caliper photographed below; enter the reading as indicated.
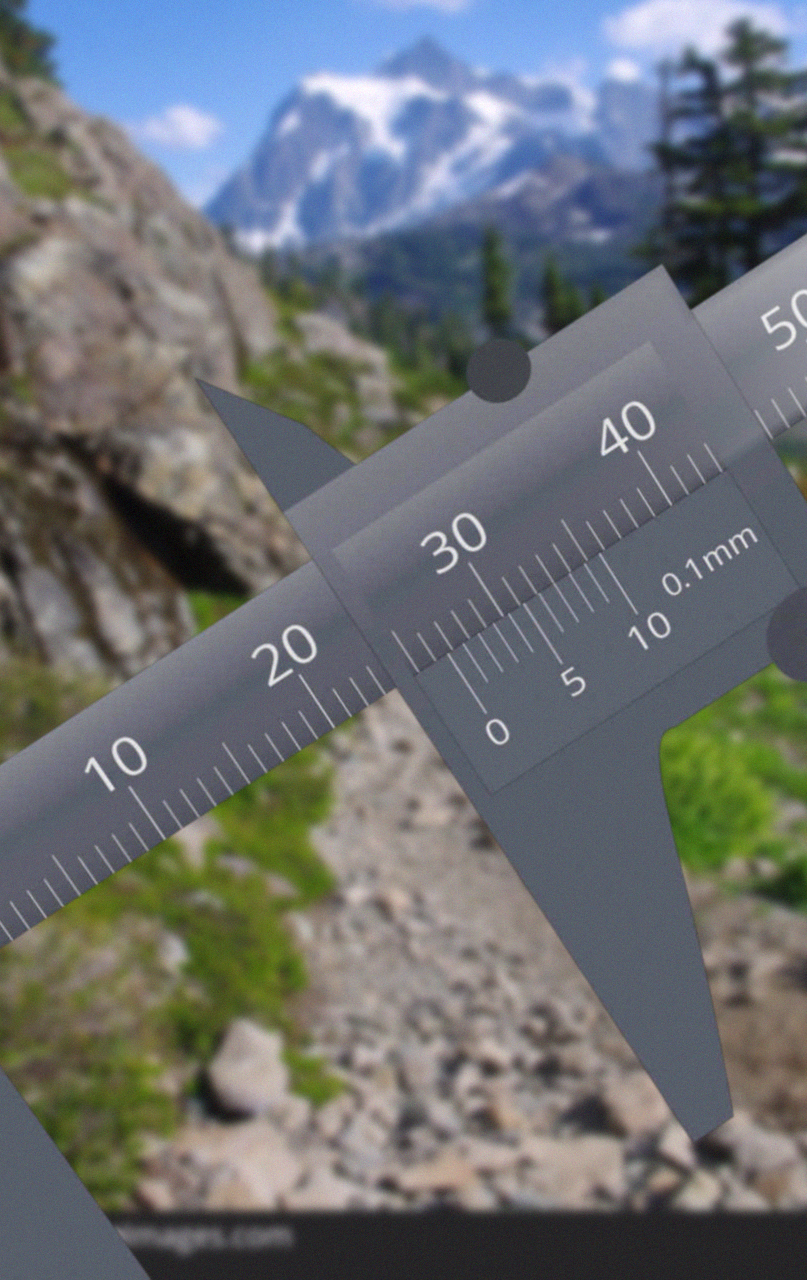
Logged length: 26.7 mm
